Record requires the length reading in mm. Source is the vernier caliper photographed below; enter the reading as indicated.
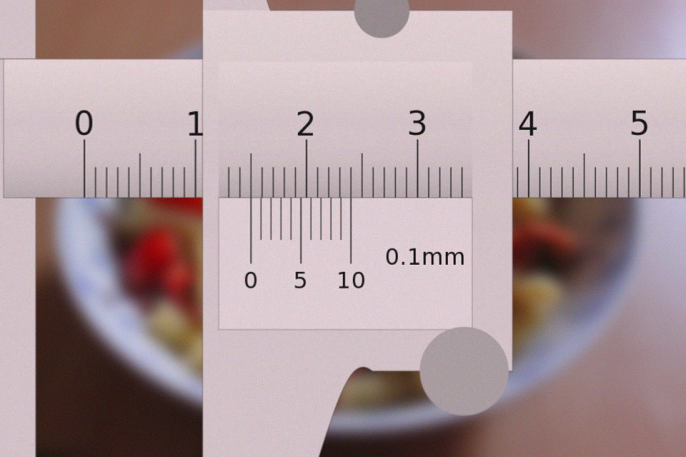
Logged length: 15.0 mm
